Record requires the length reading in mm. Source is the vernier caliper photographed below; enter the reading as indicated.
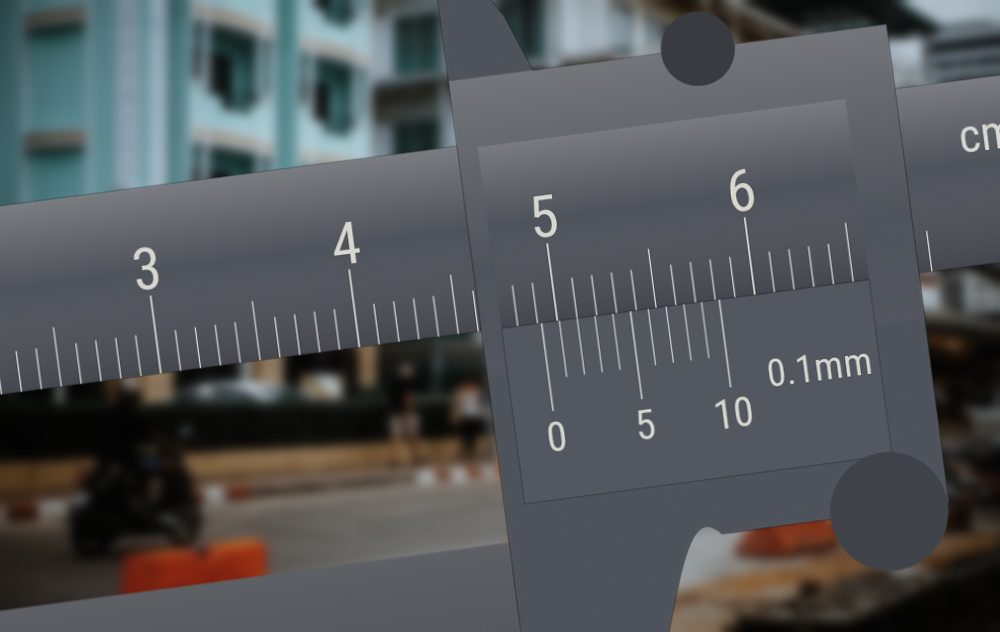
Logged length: 49.2 mm
